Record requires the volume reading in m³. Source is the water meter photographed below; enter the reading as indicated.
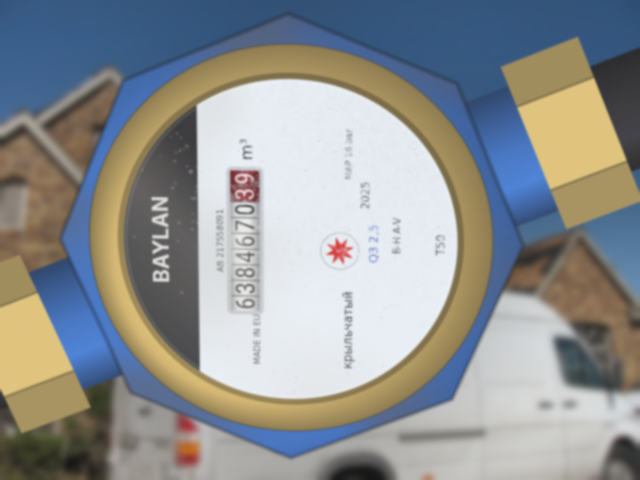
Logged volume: 6384670.39 m³
